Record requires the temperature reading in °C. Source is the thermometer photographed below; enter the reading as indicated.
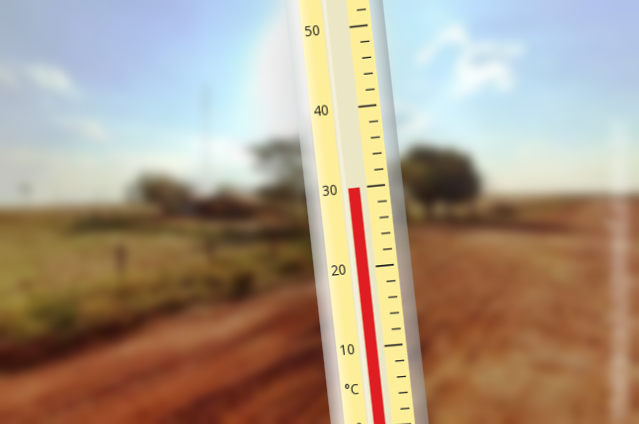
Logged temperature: 30 °C
